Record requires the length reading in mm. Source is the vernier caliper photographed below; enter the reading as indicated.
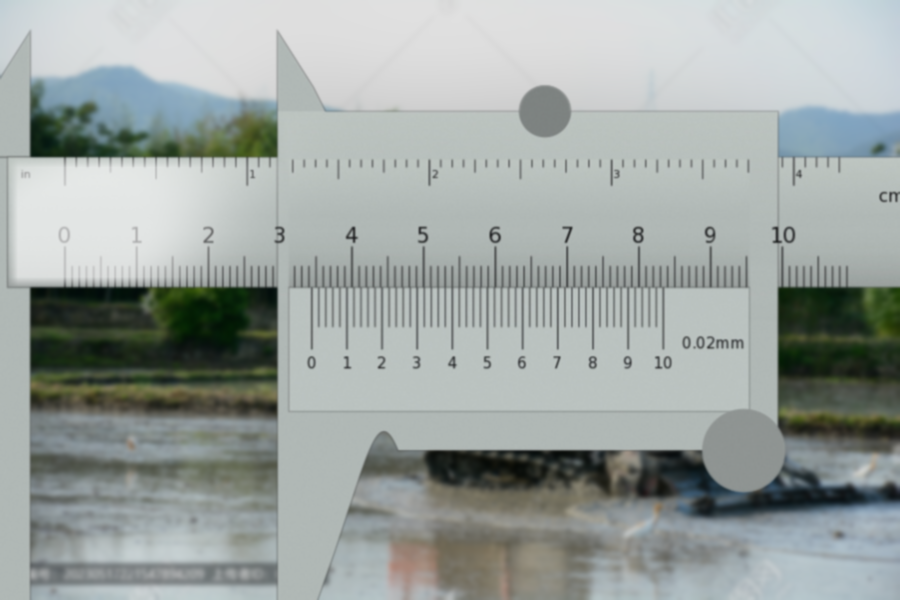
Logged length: 34.4 mm
